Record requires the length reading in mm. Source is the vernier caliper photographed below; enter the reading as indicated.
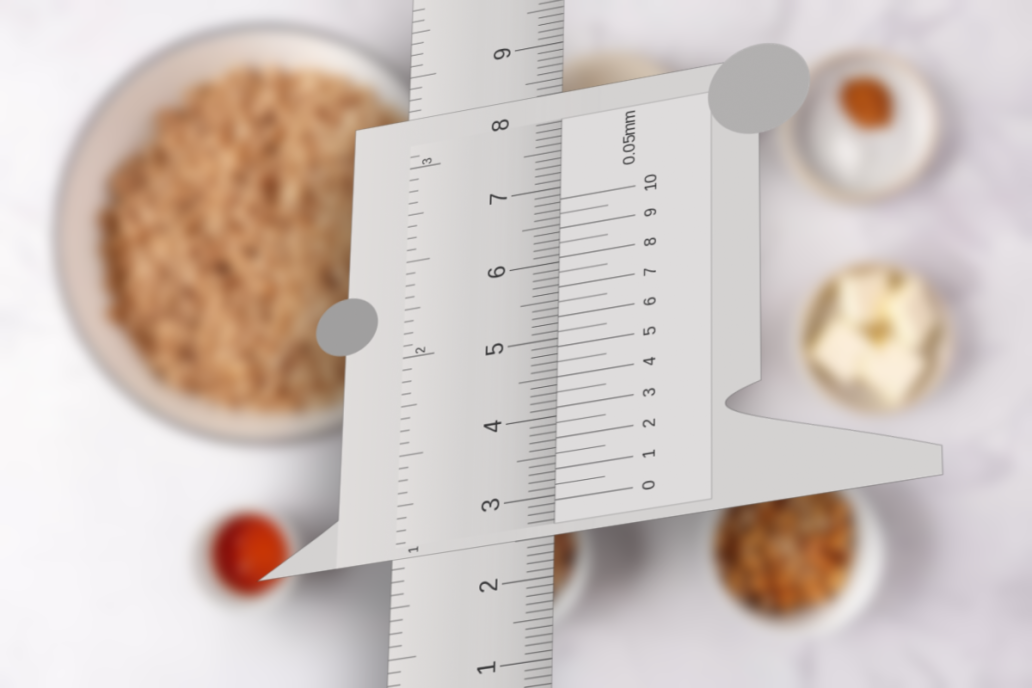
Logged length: 29.4 mm
